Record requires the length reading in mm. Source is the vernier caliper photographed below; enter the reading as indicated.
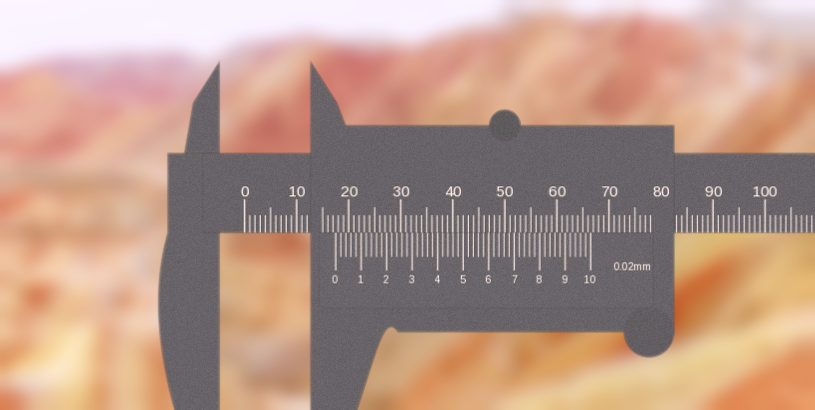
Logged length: 17.5 mm
